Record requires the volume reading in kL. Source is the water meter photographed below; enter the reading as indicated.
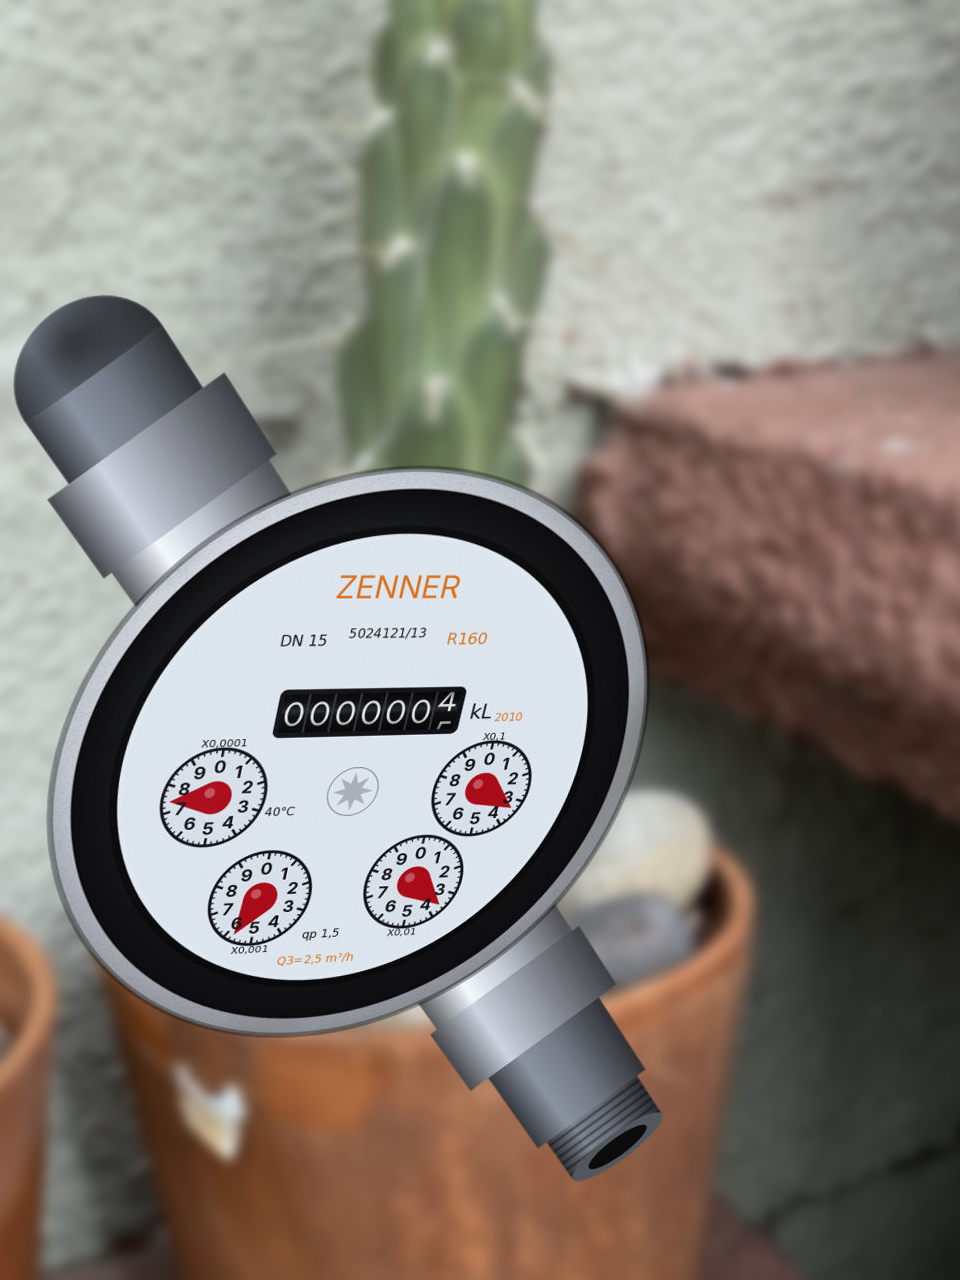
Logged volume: 4.3357 kL
